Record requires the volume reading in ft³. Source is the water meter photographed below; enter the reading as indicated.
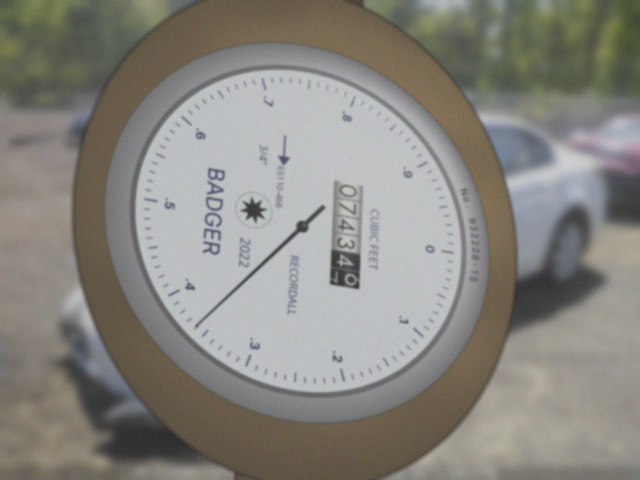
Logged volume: 74346.36 ft³
